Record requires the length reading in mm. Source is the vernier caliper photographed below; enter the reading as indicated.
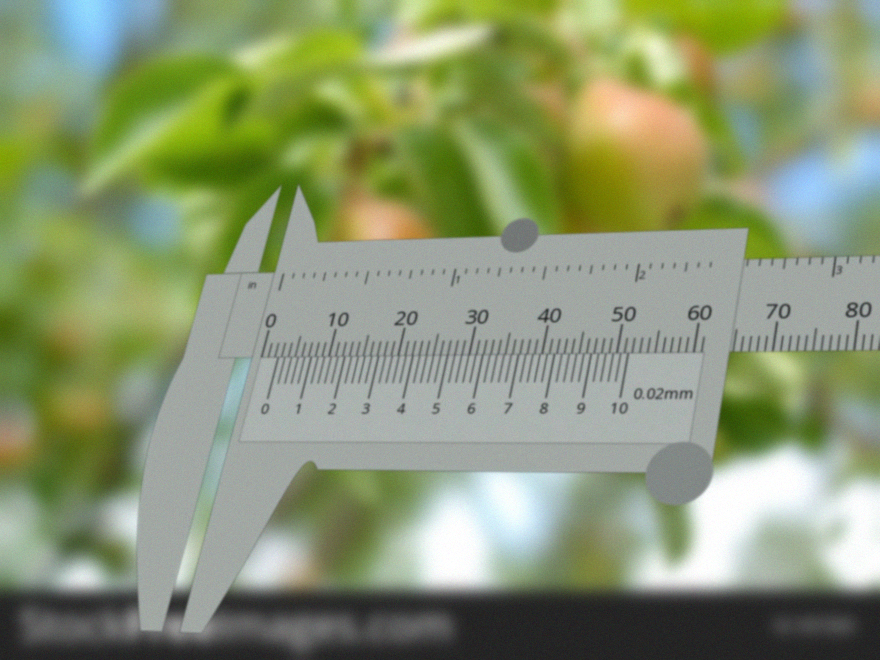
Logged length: 2.5 mm
